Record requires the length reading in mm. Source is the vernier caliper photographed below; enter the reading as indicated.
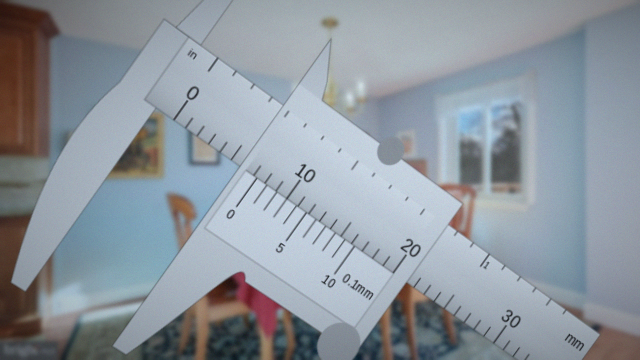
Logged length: 7.3 mm
